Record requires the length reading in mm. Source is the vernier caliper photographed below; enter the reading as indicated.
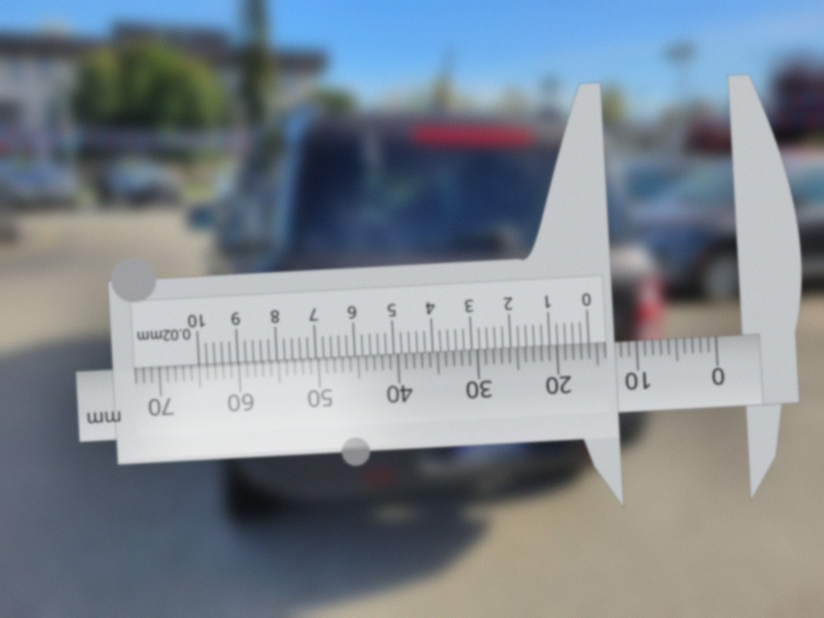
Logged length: 16.0 mm
